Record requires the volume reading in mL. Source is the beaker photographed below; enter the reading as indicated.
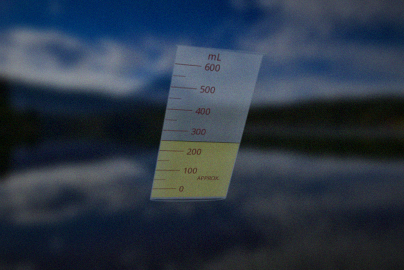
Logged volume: 250 mL
